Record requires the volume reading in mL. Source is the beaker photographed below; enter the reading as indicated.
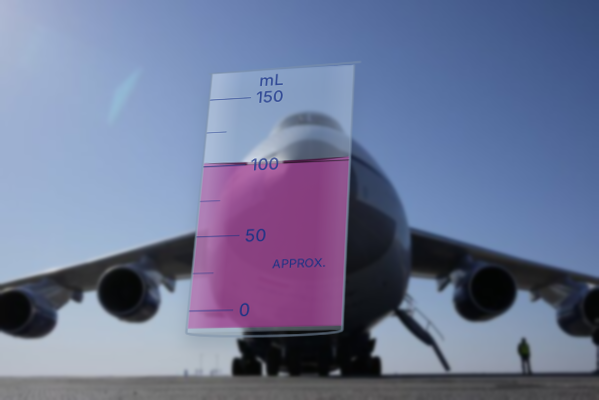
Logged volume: 100 mL
